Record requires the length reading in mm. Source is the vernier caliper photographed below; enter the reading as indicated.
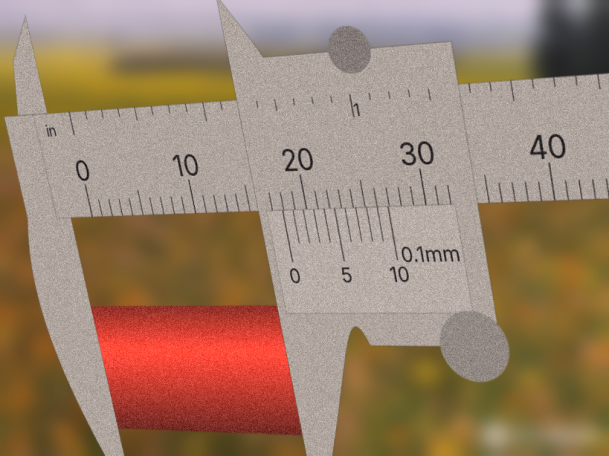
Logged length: 17.9 mm
